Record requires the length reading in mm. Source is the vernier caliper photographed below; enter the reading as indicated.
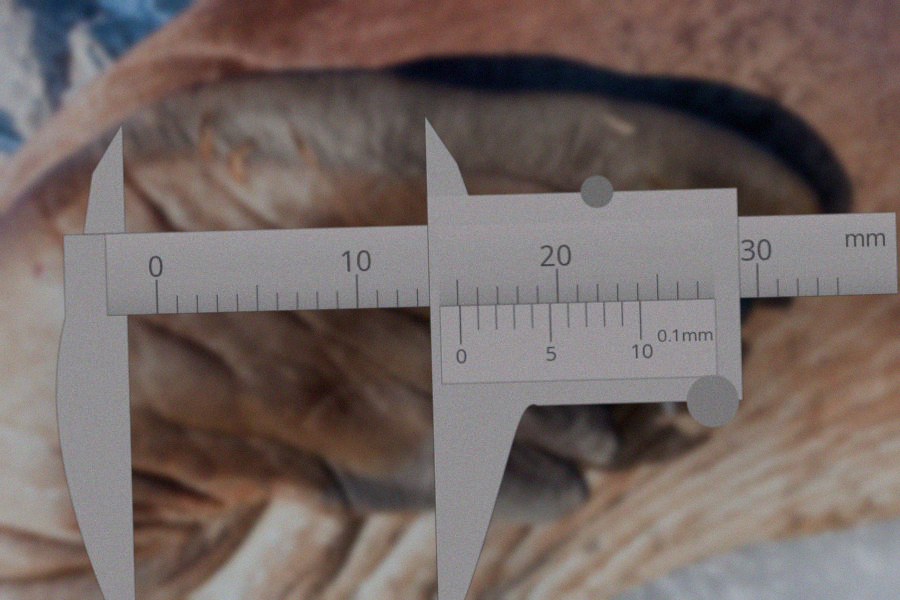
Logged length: 15.1 mm
